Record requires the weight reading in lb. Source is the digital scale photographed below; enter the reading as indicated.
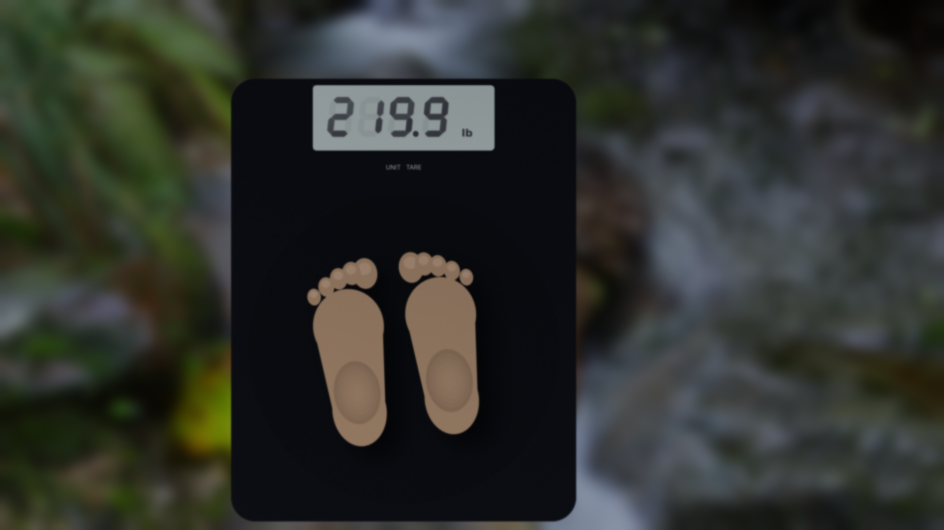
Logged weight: 219.9 lb
